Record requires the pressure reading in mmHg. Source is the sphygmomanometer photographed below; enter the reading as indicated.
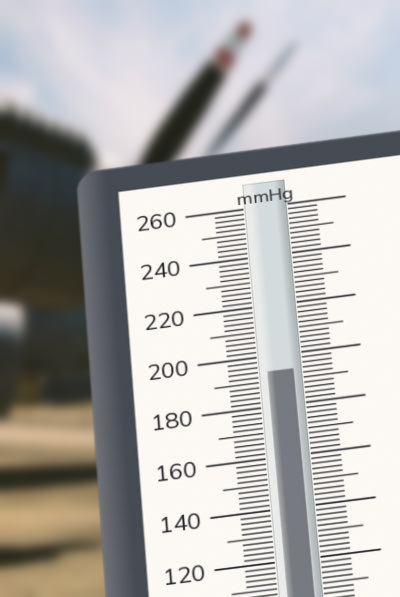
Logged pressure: 194 mmHg
